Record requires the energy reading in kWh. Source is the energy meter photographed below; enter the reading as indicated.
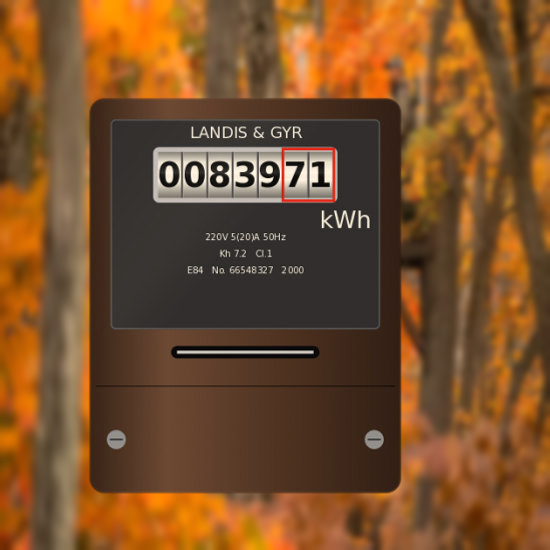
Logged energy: 839.71 kWh
